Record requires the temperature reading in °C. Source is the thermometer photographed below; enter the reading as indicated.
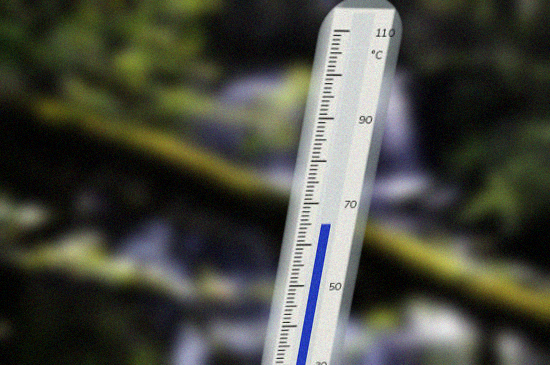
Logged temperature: 65 °C
